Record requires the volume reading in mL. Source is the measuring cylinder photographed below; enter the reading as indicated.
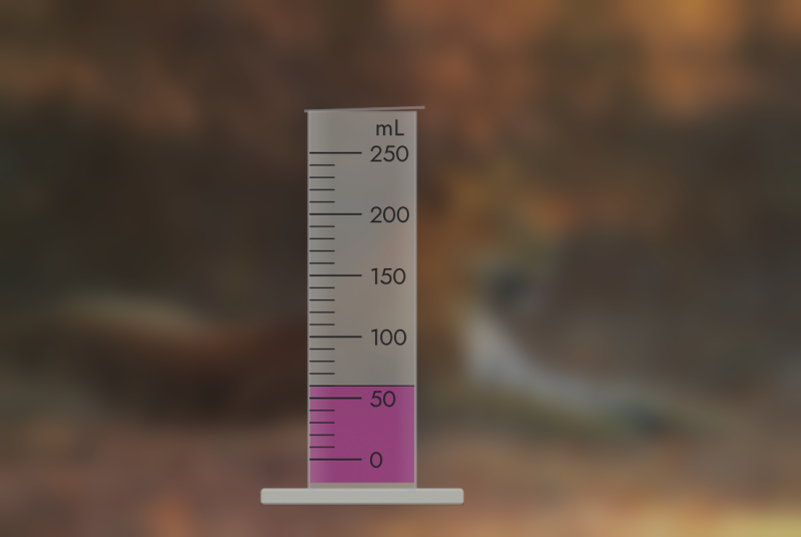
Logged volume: 60 mL
